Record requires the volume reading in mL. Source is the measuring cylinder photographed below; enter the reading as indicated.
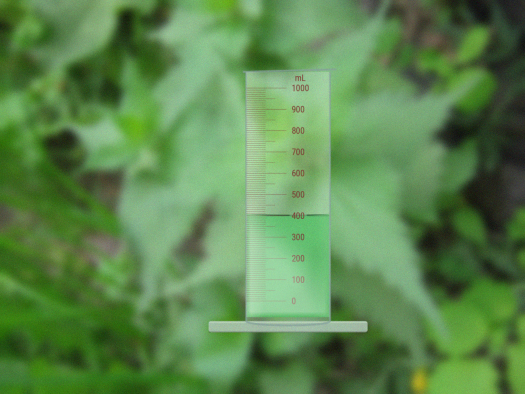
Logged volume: 400 mL
